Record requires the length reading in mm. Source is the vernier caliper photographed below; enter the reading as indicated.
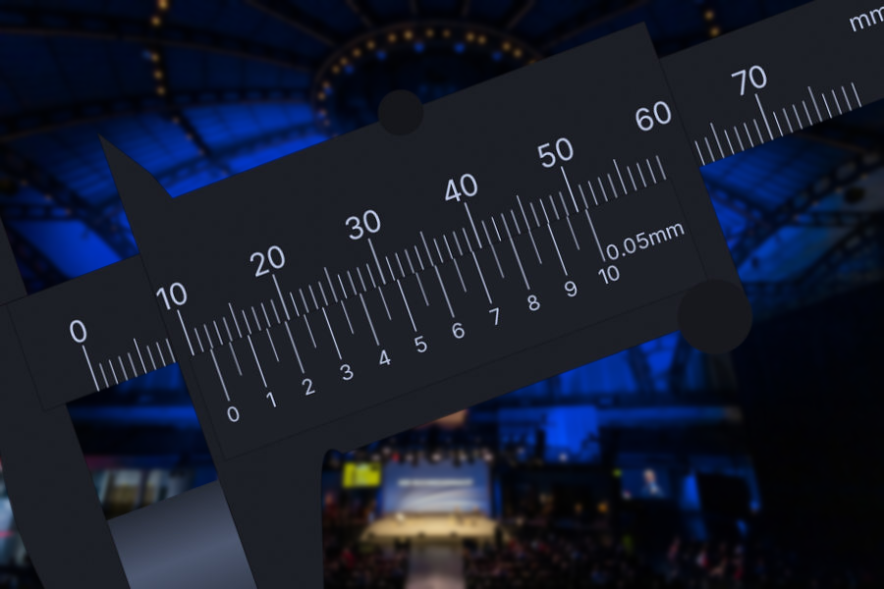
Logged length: 11.8 mm
